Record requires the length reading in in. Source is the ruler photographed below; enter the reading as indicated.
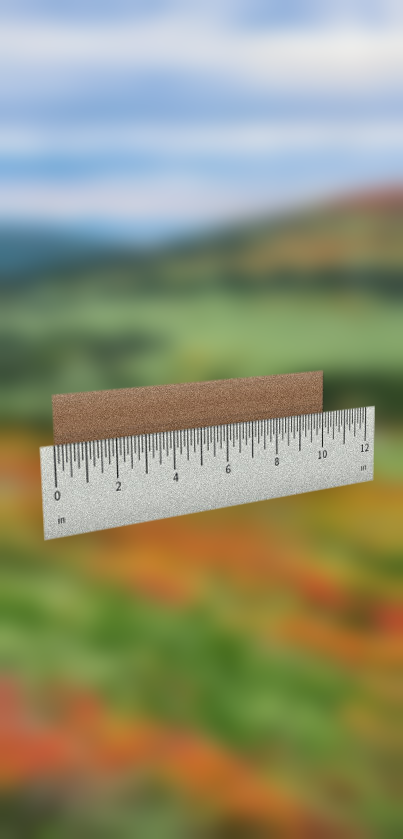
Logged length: 10 in
